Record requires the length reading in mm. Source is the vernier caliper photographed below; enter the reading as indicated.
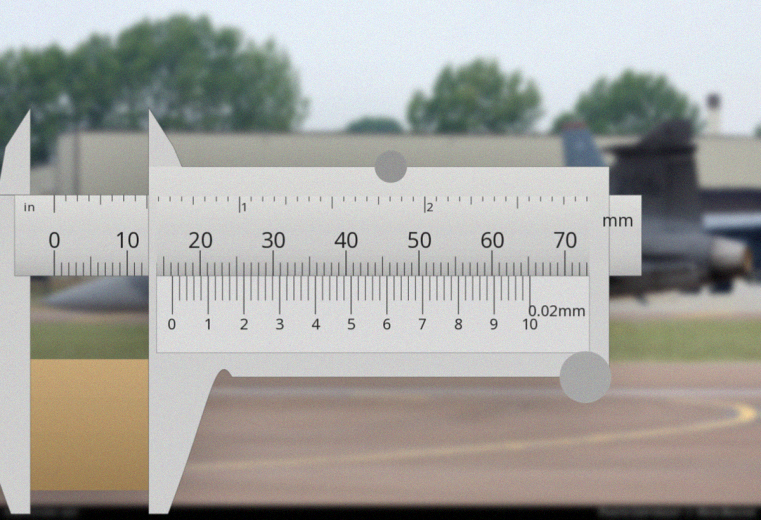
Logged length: 16.2 mm
